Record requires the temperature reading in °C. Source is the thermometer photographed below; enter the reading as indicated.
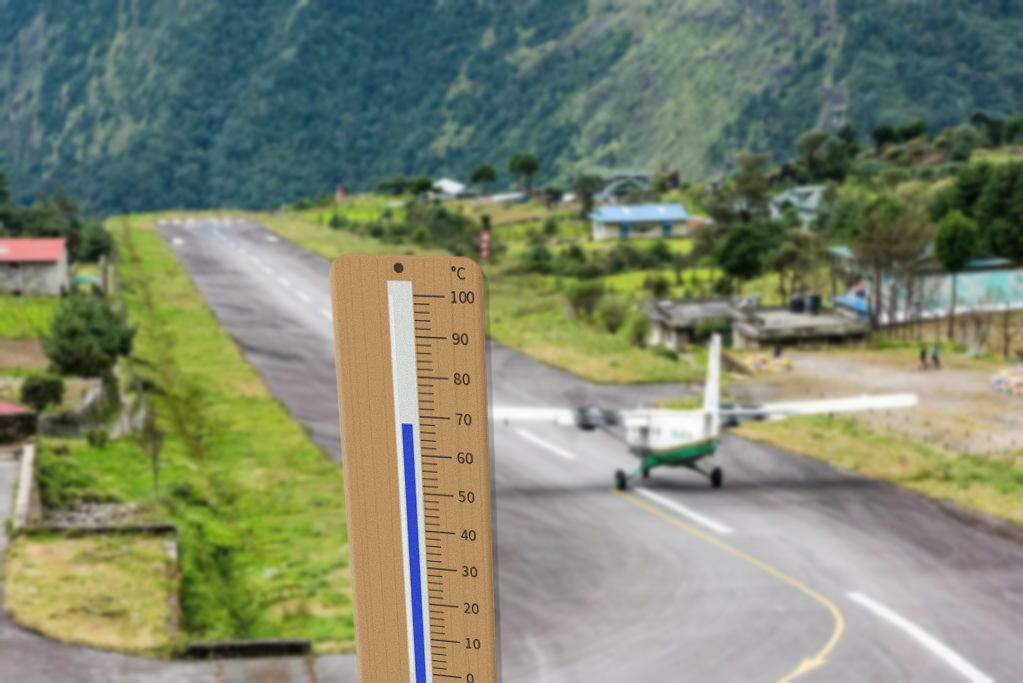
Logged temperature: 68 °C
